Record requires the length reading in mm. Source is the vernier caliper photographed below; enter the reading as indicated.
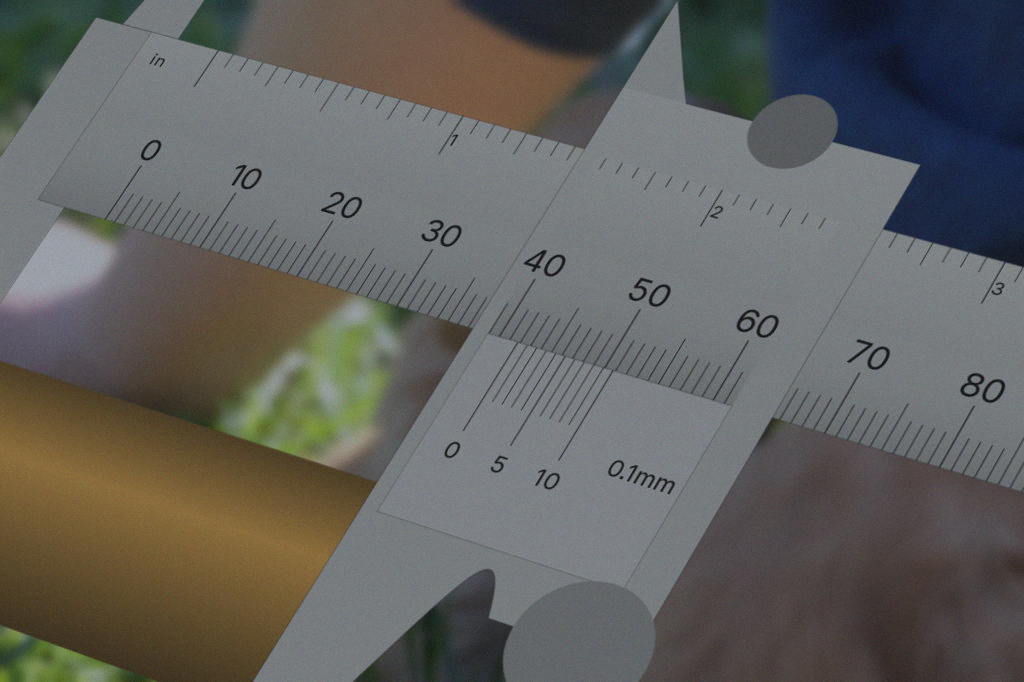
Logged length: 41.8 mm
